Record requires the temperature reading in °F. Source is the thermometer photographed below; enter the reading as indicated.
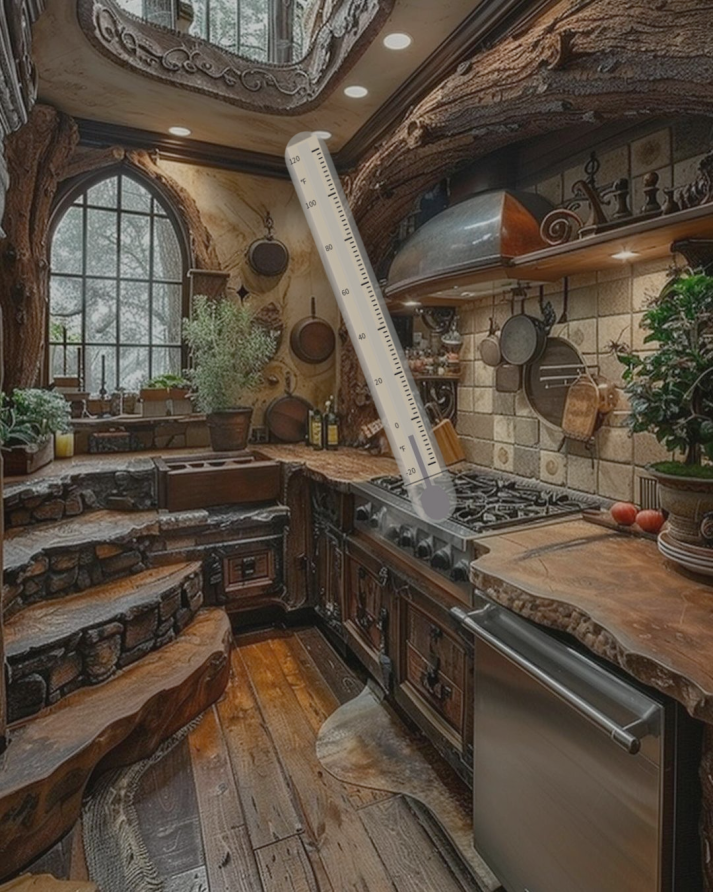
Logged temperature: -6 °F
